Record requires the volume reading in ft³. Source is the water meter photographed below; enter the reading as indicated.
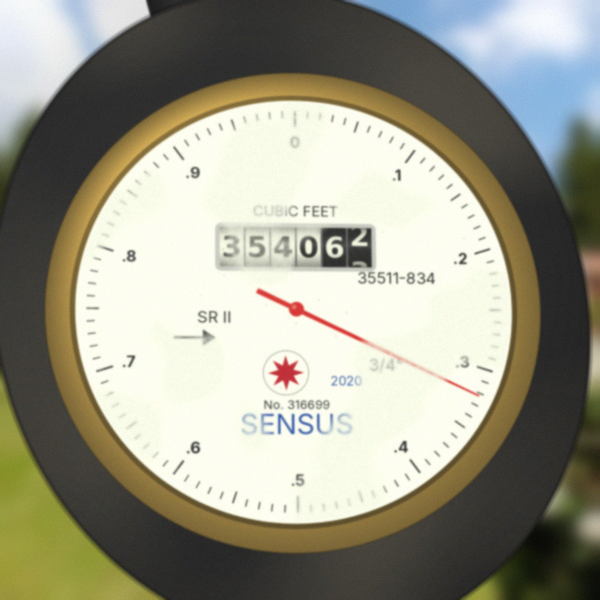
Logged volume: 354062.32 ft³
